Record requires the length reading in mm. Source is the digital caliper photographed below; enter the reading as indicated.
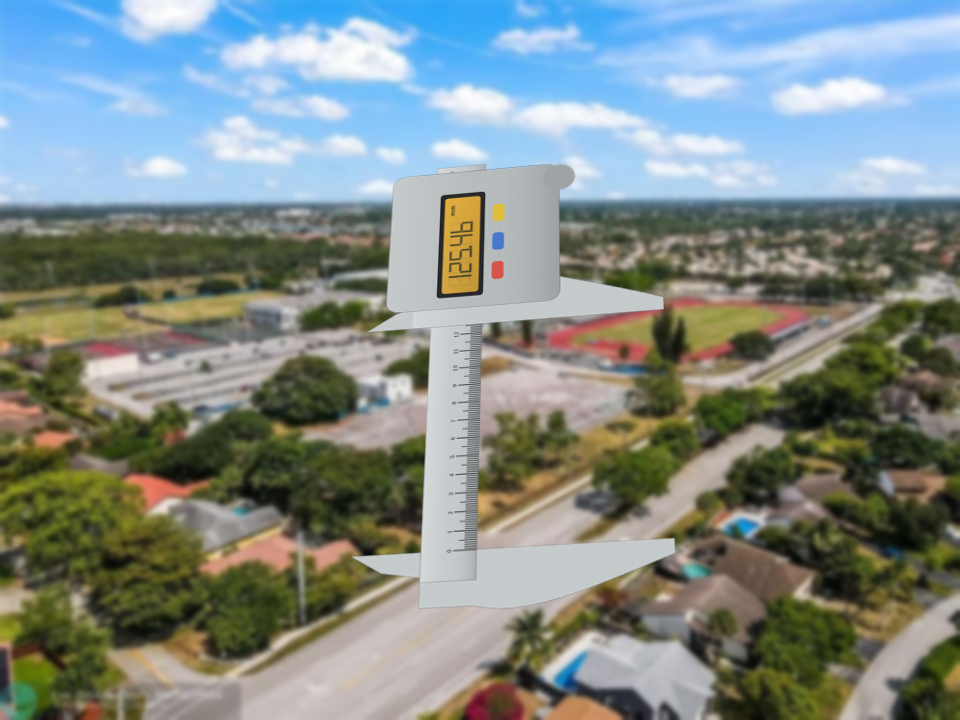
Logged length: 125.46 mm
